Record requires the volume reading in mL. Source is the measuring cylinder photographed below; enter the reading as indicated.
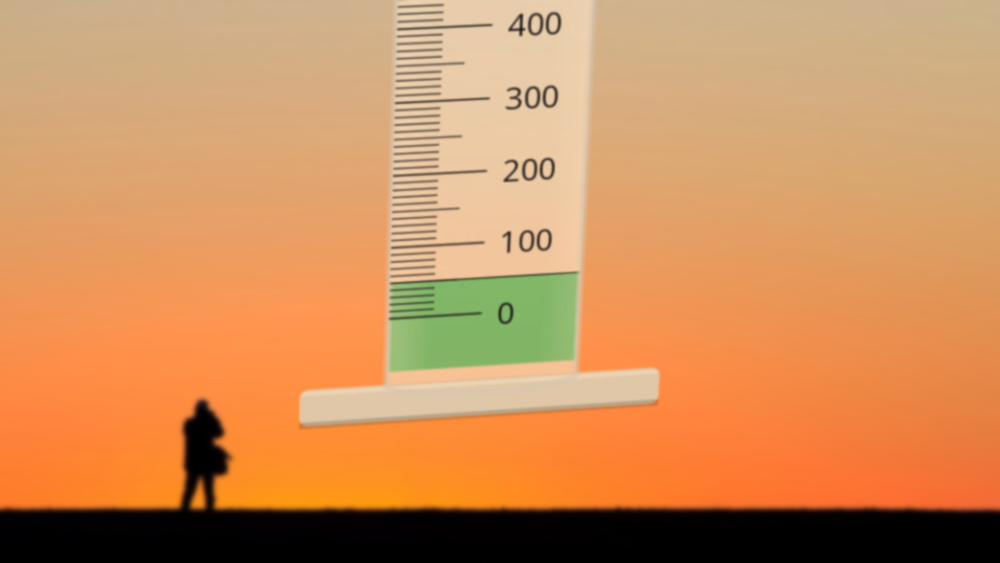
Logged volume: 50 mL
